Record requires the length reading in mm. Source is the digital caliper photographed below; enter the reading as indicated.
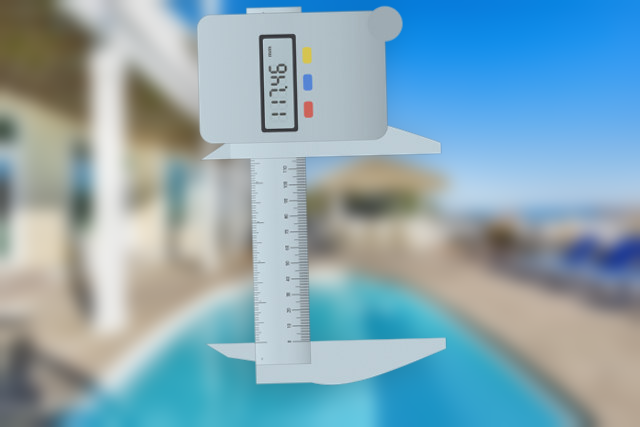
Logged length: 117.46 mm
